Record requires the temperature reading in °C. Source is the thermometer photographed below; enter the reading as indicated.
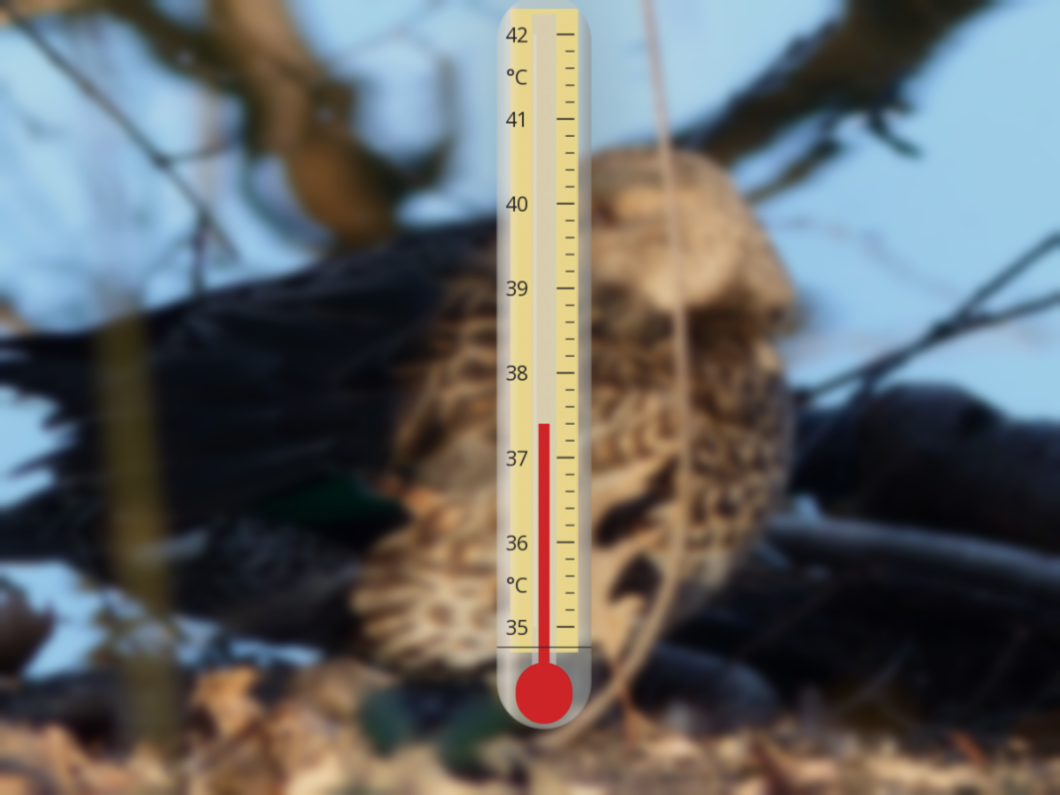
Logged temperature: 37.4 °C
